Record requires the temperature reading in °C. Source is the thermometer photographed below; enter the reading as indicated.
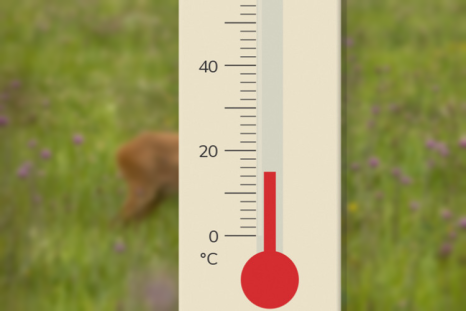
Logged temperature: 15 °C
